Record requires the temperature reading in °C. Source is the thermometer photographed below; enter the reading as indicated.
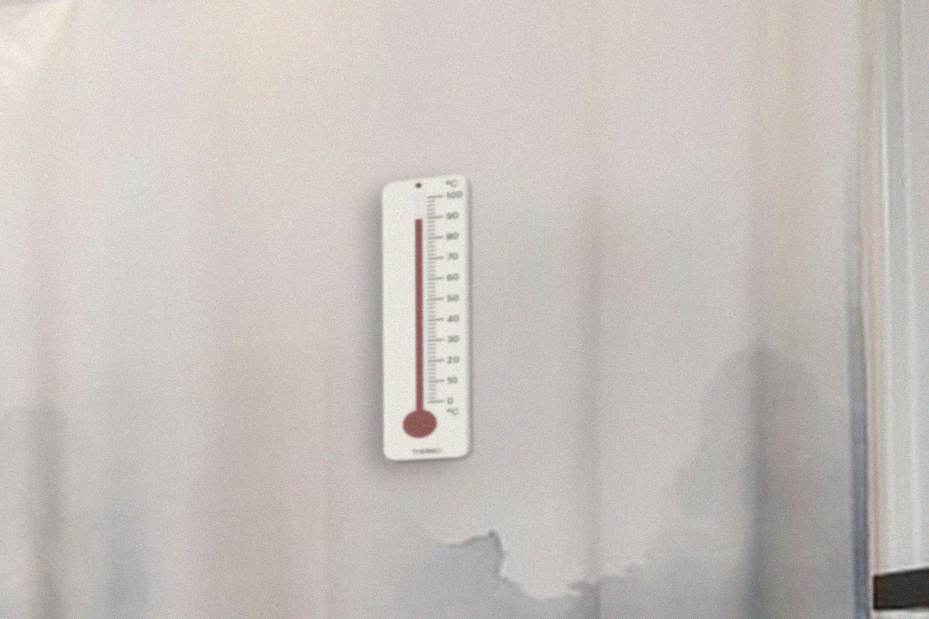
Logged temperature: 90 °C
